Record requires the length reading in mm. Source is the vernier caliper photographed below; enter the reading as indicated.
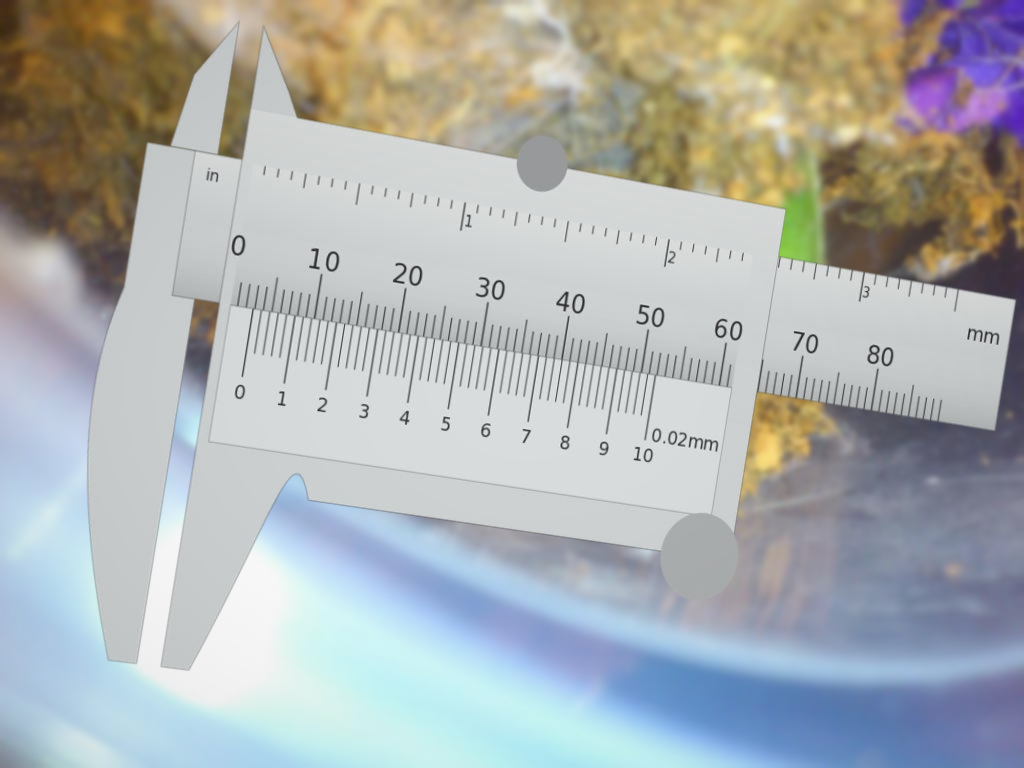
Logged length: 2.8 mm
